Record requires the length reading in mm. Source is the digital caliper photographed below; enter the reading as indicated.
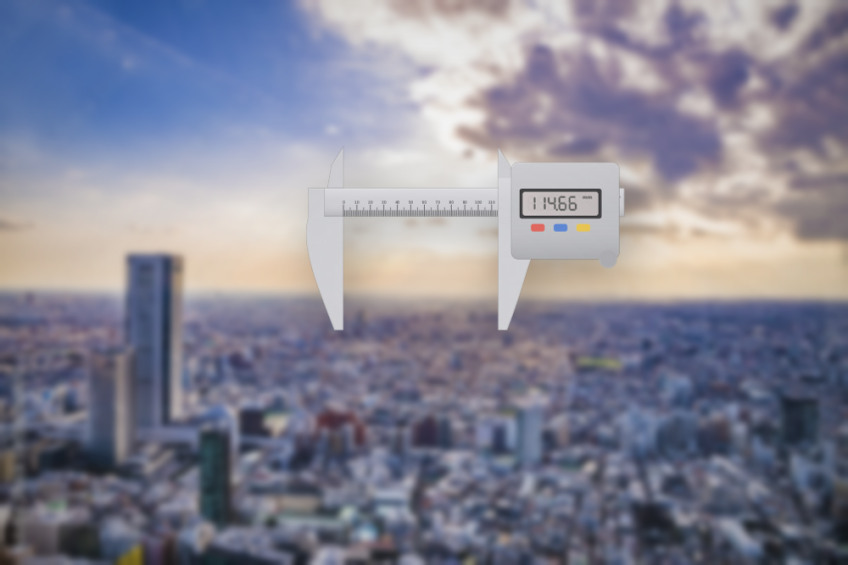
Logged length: 114.66 mm
